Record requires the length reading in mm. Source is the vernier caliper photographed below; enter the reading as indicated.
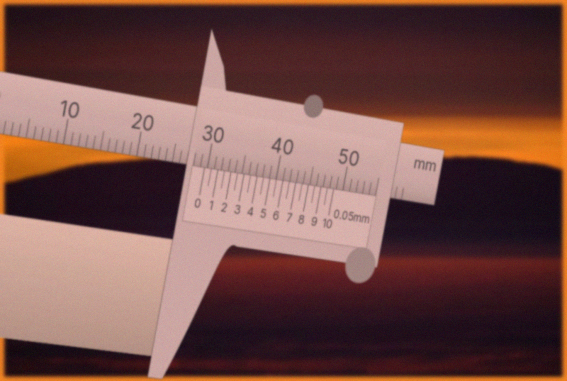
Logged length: 29.6 mm
